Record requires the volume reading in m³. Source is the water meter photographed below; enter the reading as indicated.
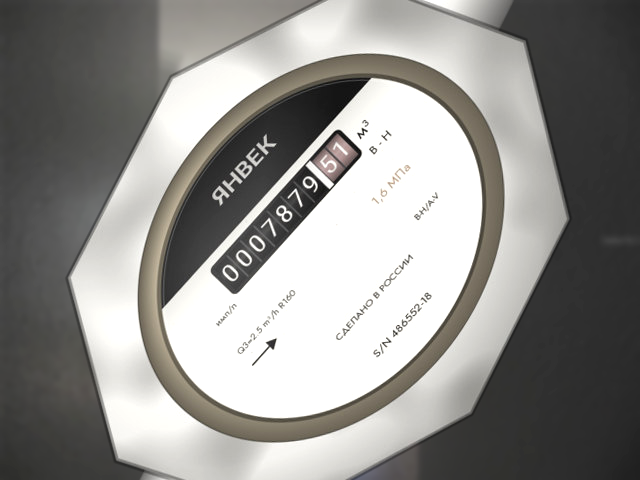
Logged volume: 7879.51 m³
